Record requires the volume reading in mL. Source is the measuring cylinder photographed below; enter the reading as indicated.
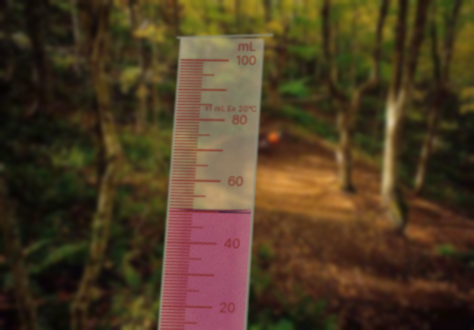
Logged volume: 50 mL
